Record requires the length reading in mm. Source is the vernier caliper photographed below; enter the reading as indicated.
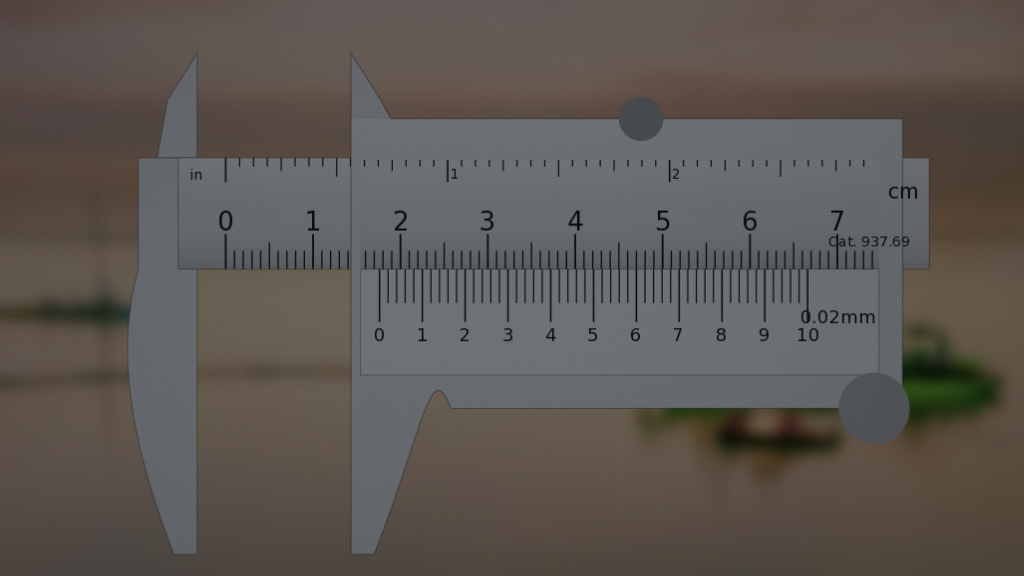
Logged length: 17.6 mm
